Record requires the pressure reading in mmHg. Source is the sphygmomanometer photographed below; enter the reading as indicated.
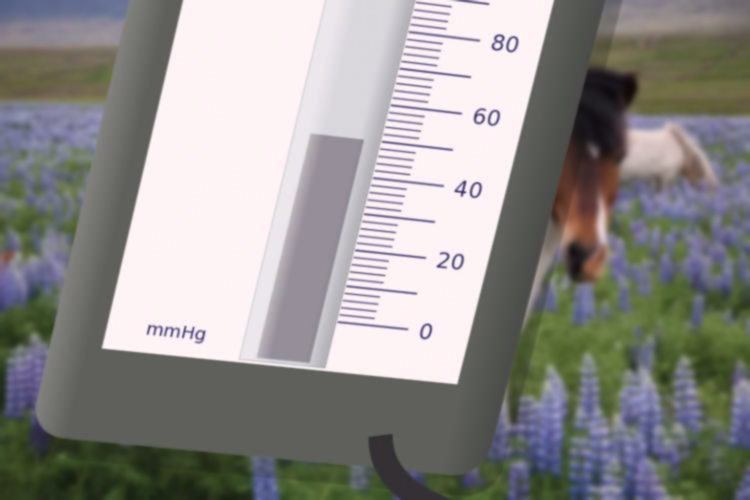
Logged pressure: 50 mmHg
